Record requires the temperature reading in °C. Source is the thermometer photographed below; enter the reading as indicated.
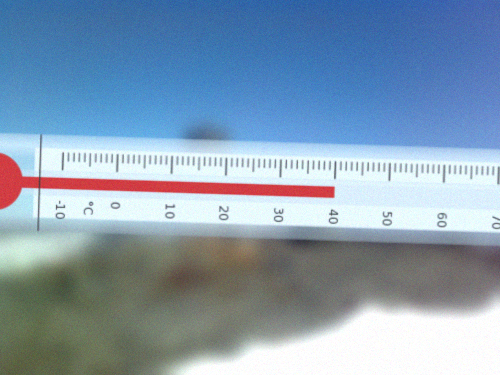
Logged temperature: 40 °C
